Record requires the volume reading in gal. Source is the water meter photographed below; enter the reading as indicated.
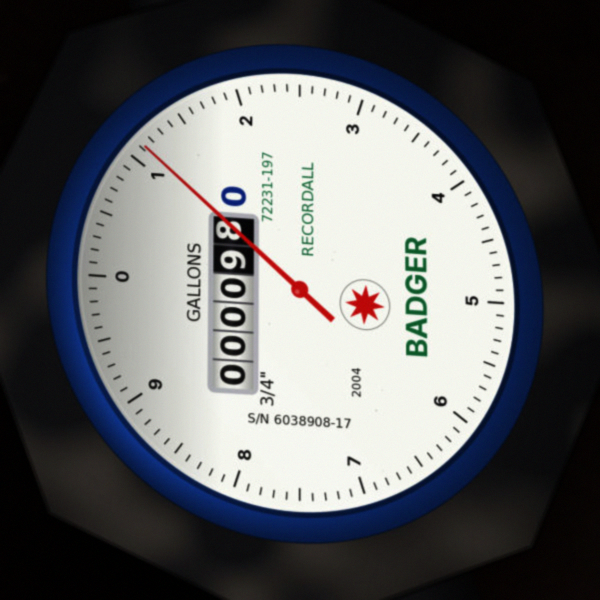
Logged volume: 981.1 gal
